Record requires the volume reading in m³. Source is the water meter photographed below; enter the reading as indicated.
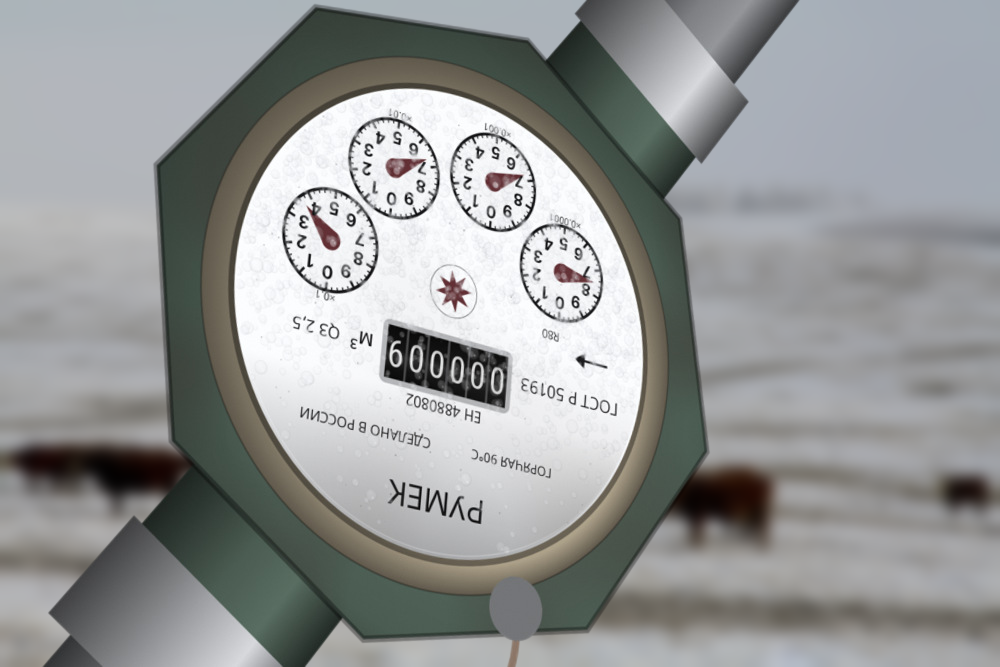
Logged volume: 9.3667 m³
